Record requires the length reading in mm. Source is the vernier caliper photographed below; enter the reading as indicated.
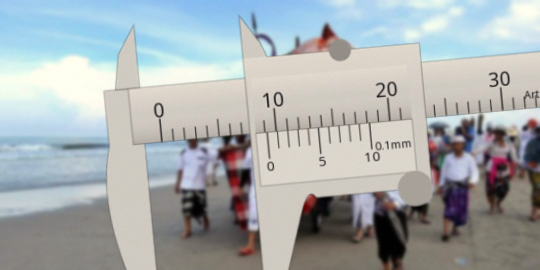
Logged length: 9.2 mm
